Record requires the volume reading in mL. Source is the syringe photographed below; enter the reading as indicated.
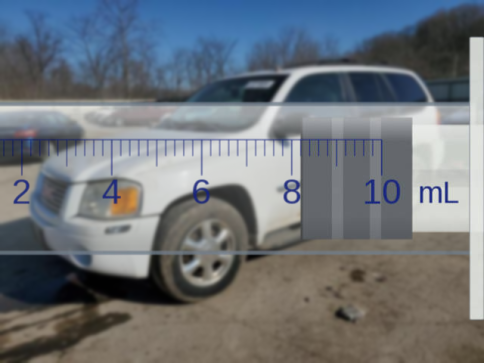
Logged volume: 8.2 mL
